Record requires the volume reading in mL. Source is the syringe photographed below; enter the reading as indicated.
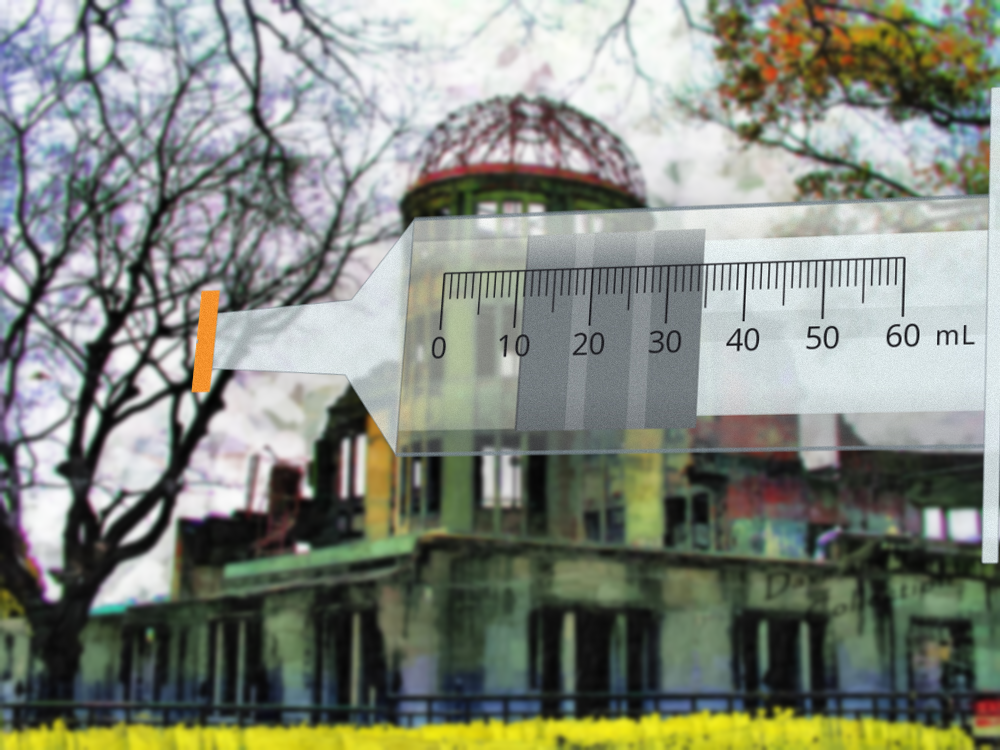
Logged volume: 11 mL
